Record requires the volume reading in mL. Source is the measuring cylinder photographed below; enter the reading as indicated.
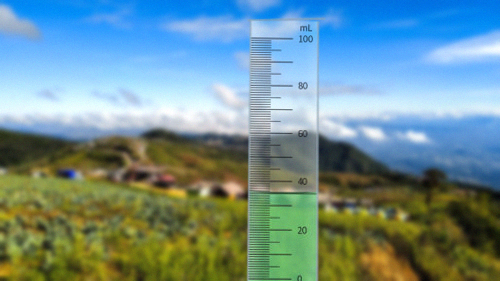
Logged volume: 35 mL
